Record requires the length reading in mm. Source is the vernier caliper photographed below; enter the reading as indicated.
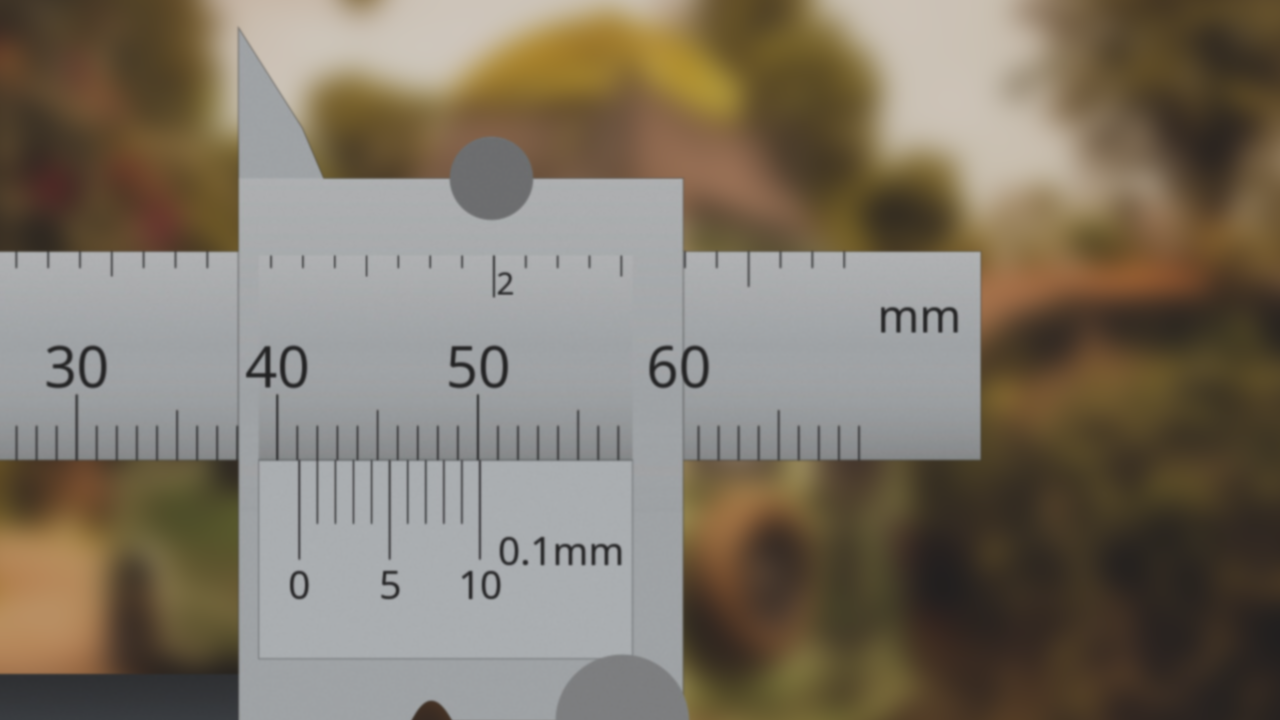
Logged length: 41.1 mm
